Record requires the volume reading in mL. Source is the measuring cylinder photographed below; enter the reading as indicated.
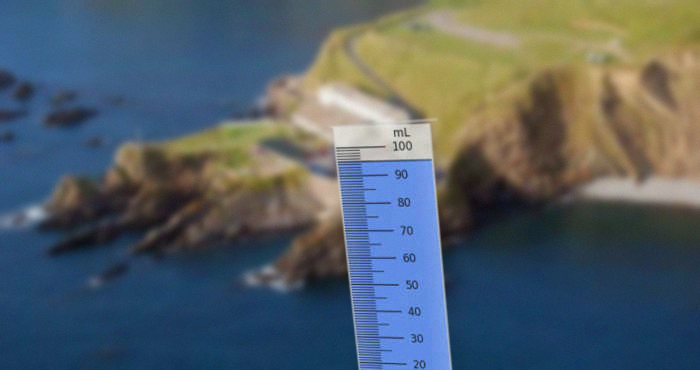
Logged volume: 95 mL
